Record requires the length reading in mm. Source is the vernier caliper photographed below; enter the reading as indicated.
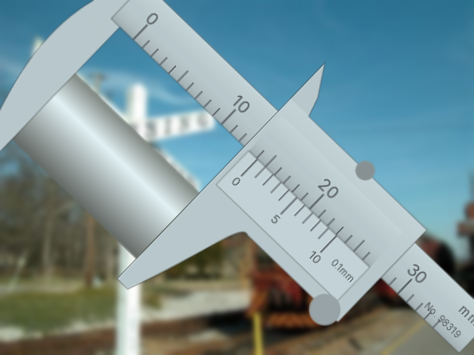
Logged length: 14.1 mm
